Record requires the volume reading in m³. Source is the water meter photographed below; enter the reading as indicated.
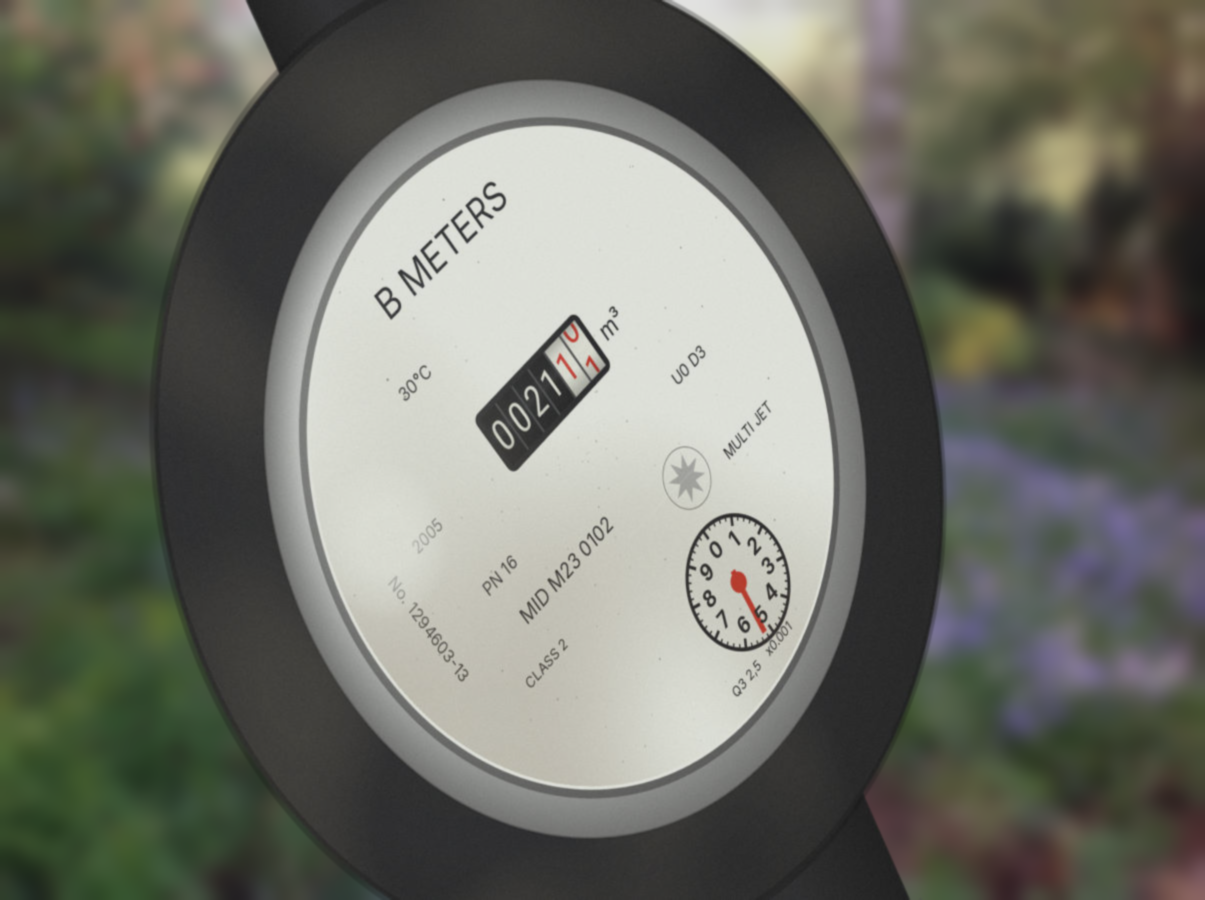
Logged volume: 21.105 m³
